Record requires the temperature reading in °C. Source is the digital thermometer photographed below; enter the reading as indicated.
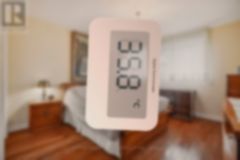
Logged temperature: 35.8 °C
